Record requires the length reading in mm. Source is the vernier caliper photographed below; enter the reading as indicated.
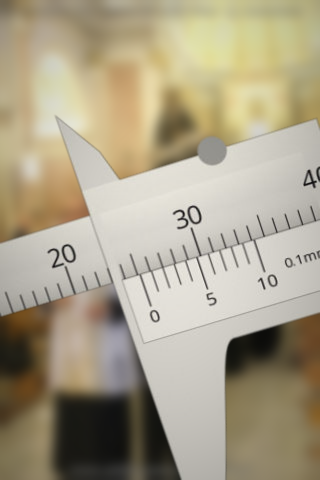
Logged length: 25.2 mm
